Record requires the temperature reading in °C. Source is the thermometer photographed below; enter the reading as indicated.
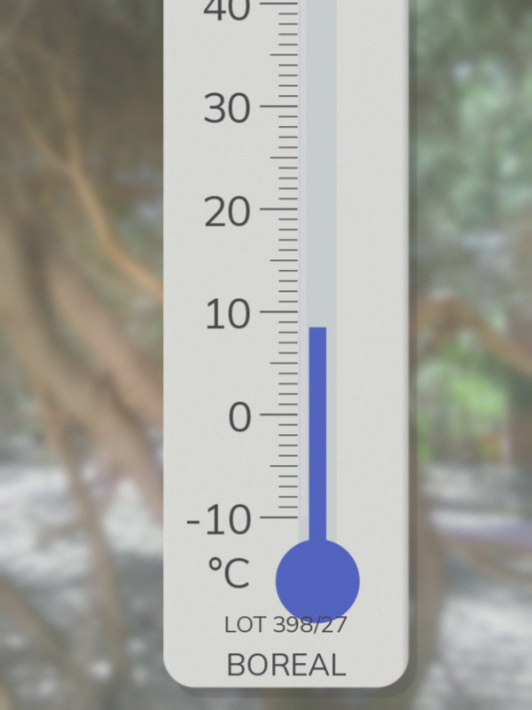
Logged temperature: 8.5 °C
